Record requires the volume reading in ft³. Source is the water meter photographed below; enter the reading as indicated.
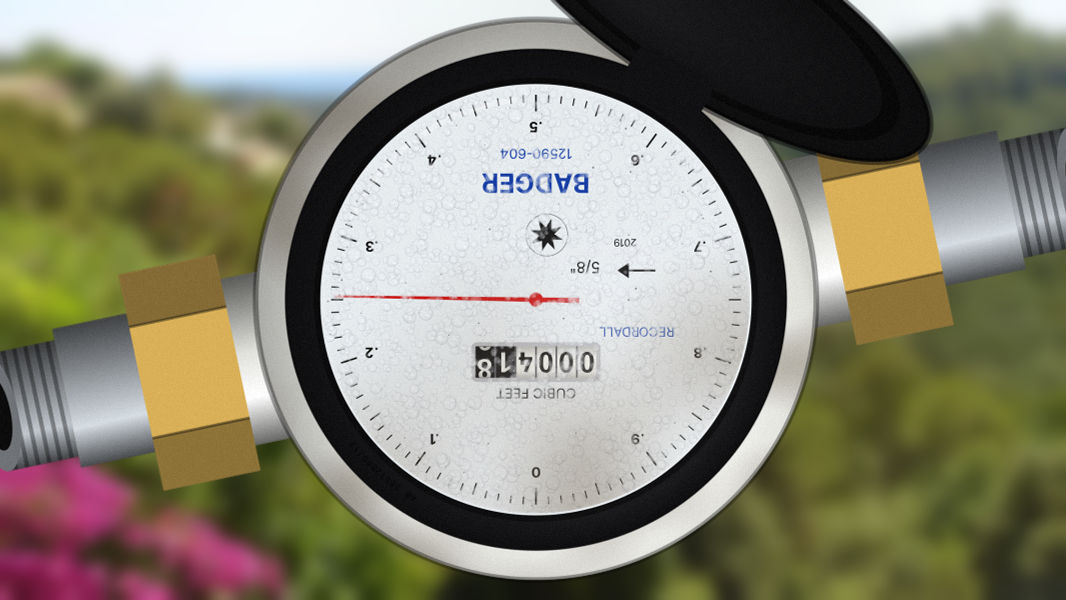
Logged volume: 418.25 ft³
